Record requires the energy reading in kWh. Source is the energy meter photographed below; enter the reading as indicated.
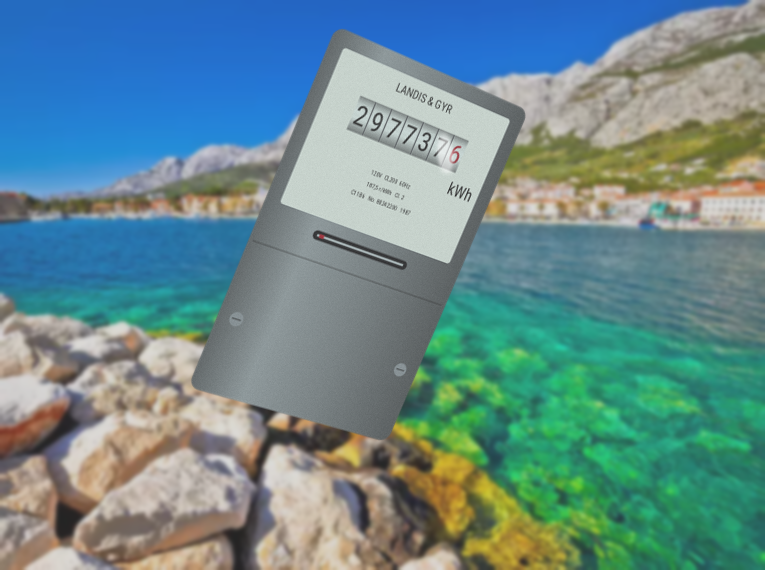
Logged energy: 297737.6 kWh
